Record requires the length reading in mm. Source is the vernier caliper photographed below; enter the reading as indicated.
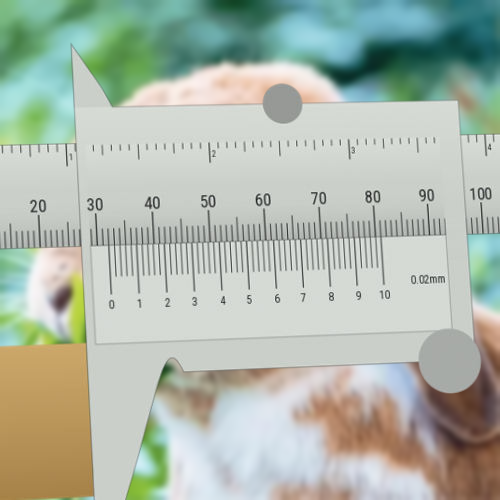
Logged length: 32.0 mm
